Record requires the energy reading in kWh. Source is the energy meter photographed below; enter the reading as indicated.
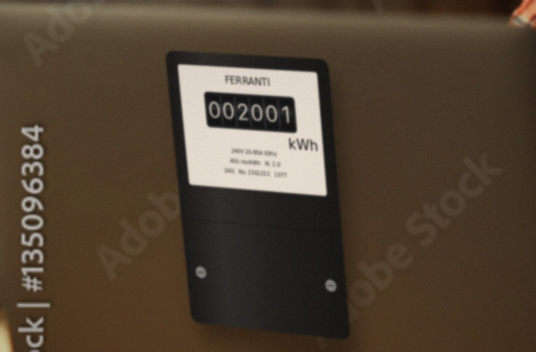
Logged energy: 2001 kWh
